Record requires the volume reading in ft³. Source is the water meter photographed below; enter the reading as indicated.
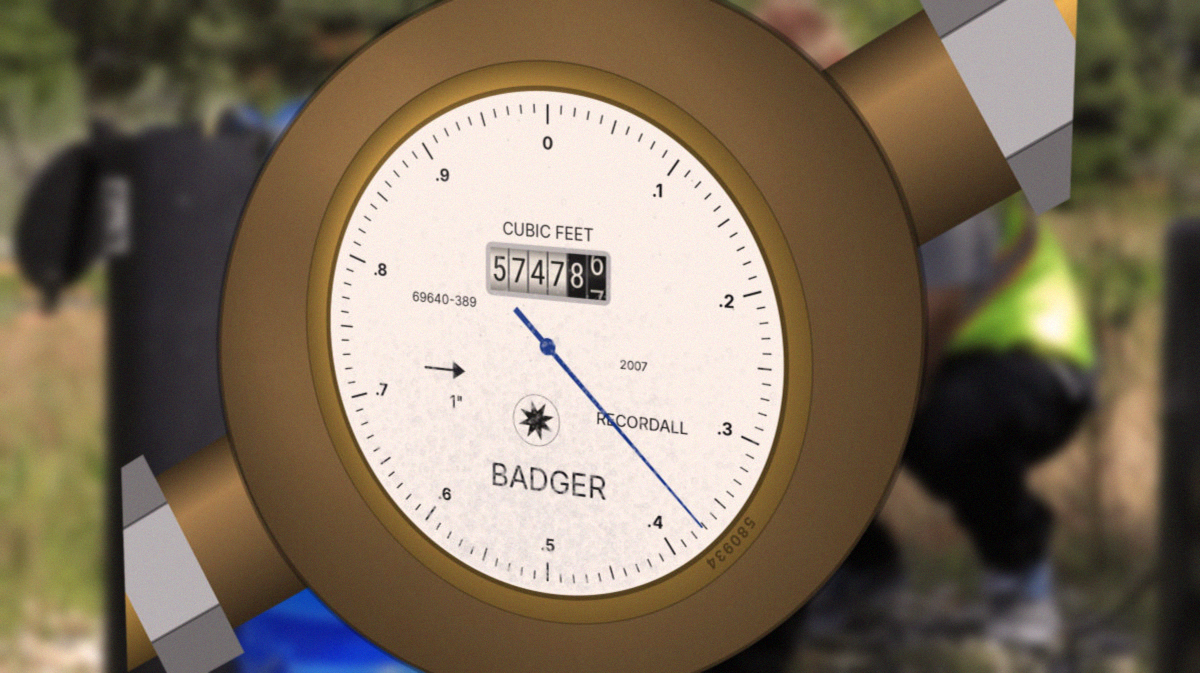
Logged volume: 574786.37 ft³
